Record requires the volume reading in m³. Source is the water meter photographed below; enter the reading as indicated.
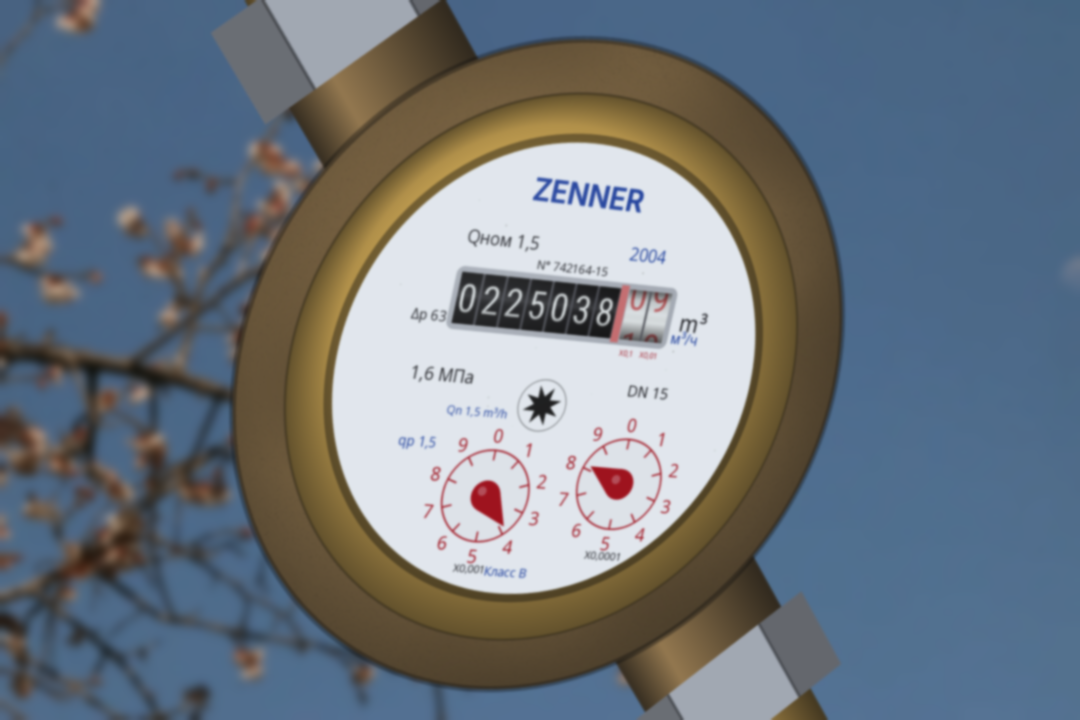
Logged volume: 225038.0938 m³
